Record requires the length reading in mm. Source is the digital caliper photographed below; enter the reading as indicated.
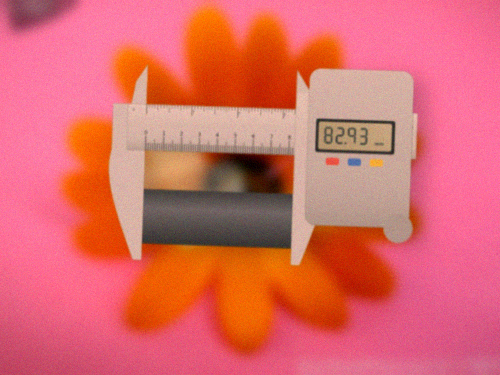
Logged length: 82.93 mm
